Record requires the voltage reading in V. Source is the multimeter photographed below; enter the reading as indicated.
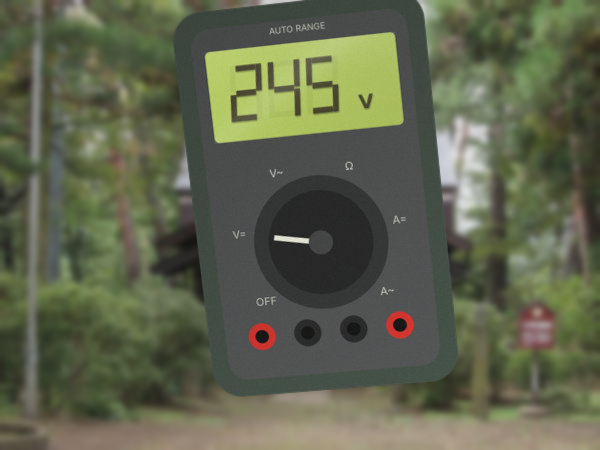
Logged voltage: 245 V
